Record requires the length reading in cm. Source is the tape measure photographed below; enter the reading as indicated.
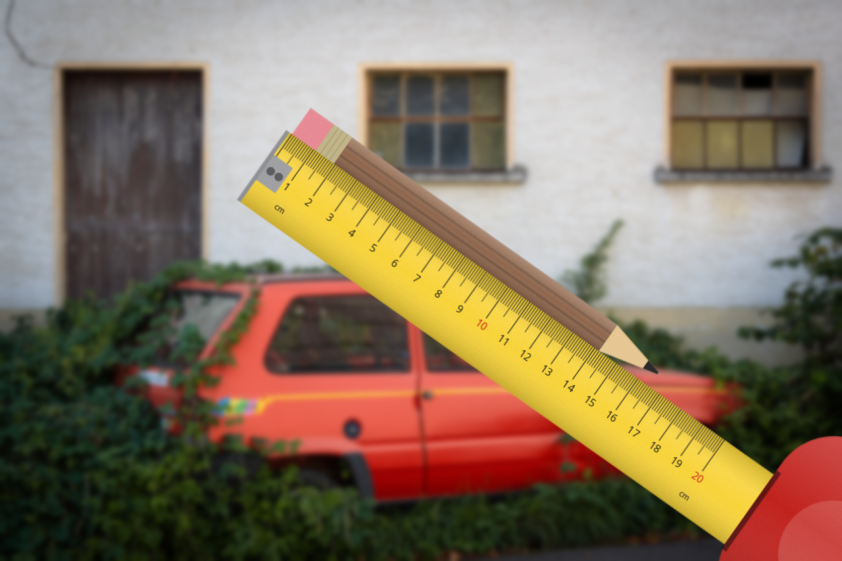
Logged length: 16.5 cm
